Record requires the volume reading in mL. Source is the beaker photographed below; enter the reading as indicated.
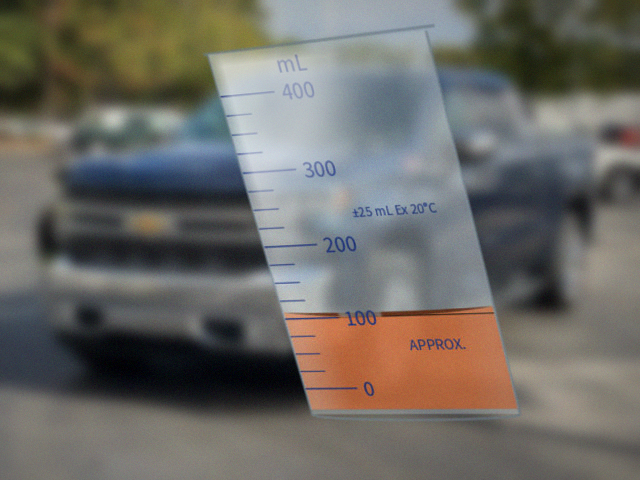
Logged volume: 100 mL
